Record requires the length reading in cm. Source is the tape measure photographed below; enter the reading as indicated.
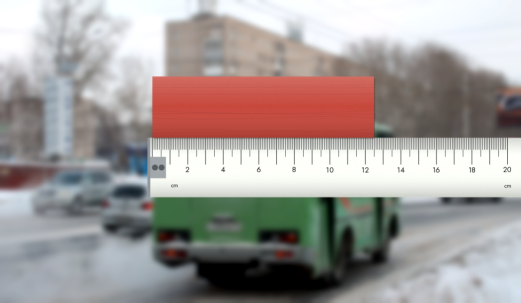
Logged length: 12.5 cm
